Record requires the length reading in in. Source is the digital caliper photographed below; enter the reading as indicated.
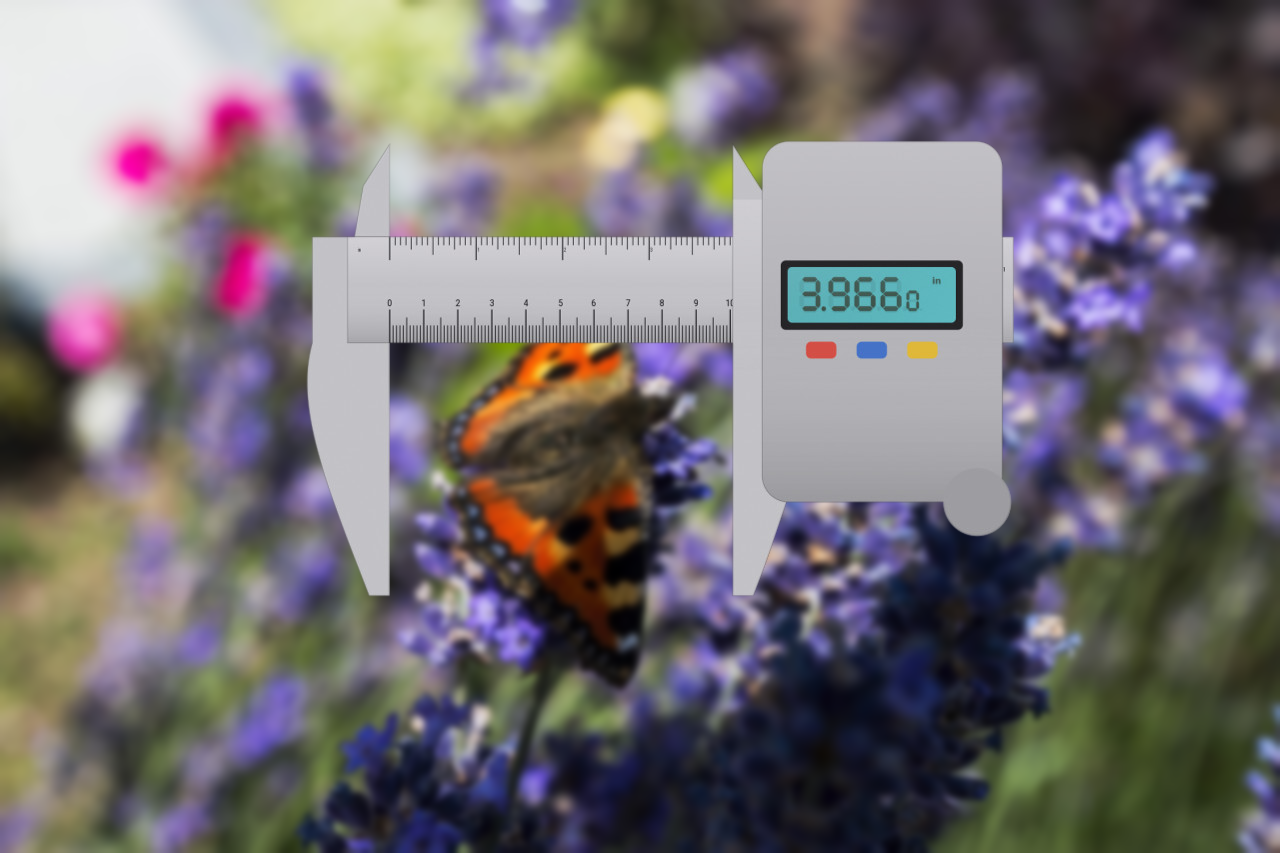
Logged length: 3.9660 in
